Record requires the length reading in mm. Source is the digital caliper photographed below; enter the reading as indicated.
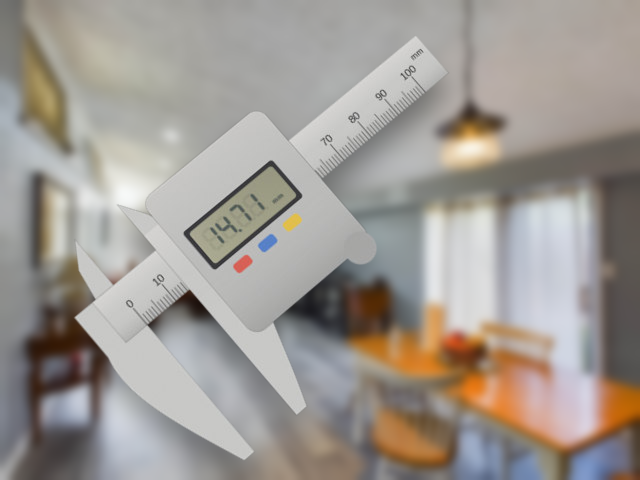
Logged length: 14.71 mm
